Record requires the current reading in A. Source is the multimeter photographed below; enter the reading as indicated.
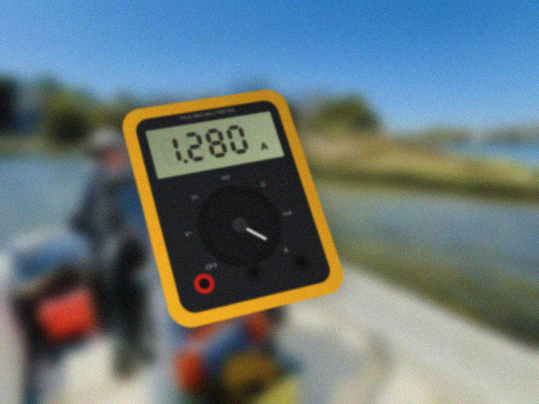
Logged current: 1.280 A
